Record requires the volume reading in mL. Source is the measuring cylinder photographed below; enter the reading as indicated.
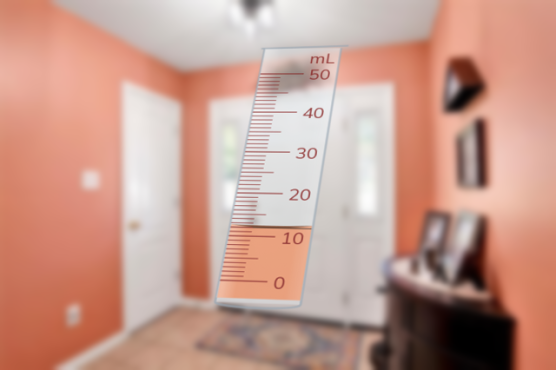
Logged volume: 12 mL
